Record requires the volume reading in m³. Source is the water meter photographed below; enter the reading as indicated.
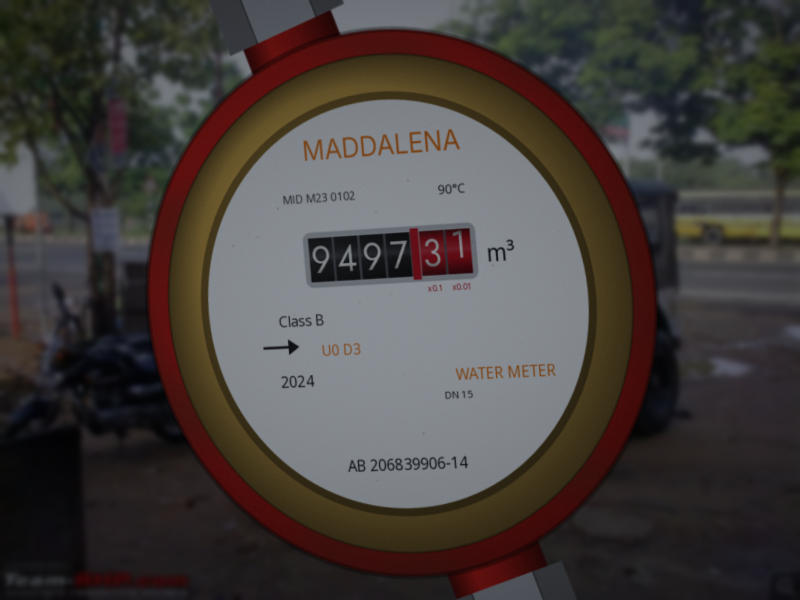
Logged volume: 9497.31 m³
